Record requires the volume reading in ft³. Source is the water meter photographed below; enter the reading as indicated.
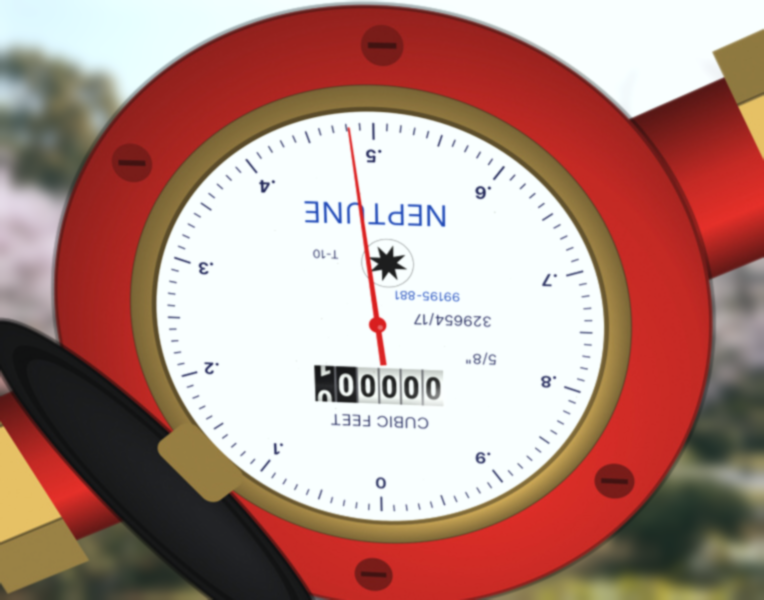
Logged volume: 0.48 ft³
